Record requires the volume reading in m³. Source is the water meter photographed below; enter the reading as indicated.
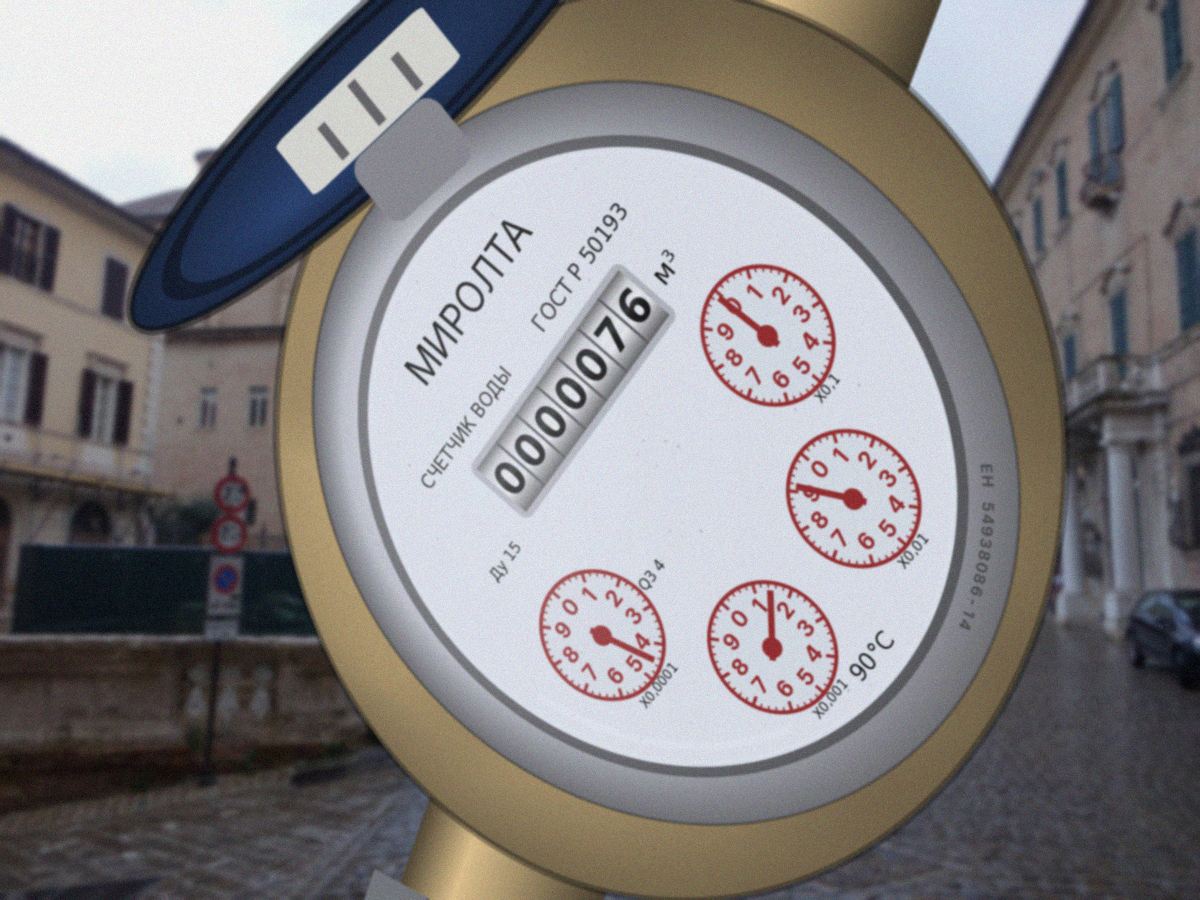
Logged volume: 75.9914 m³
